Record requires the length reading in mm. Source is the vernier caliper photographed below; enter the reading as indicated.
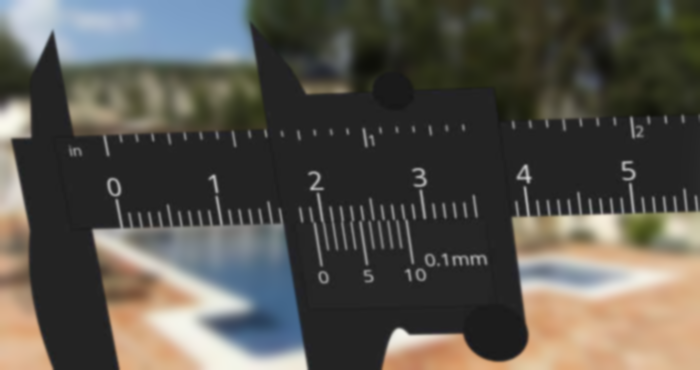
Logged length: 19.2 mm
